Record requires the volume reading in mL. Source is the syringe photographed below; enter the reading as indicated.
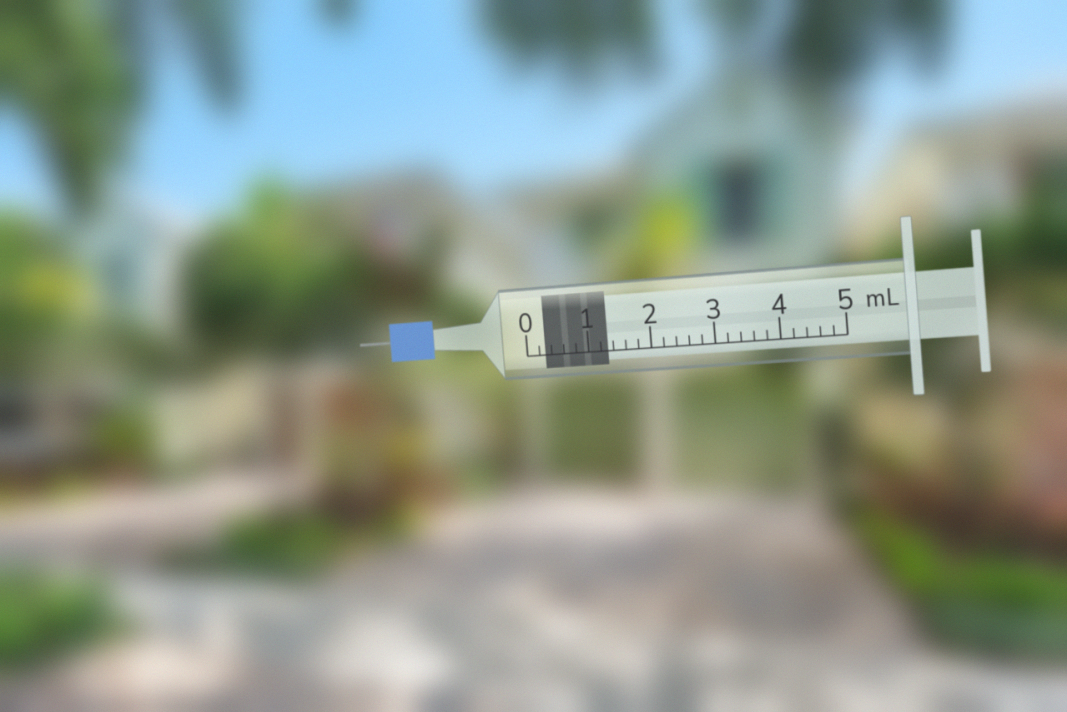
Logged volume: 0.3 mL
